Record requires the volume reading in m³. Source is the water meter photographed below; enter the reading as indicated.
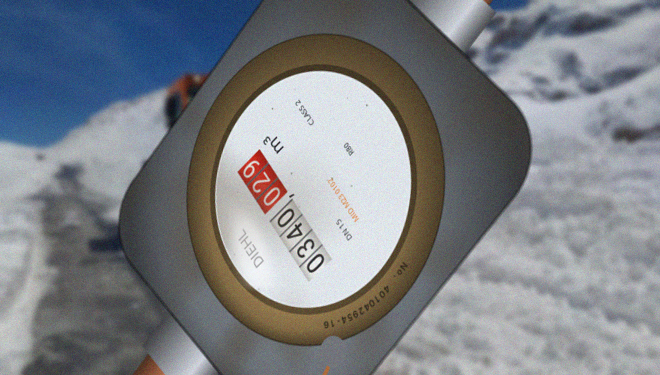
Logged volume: 340.029 m³
